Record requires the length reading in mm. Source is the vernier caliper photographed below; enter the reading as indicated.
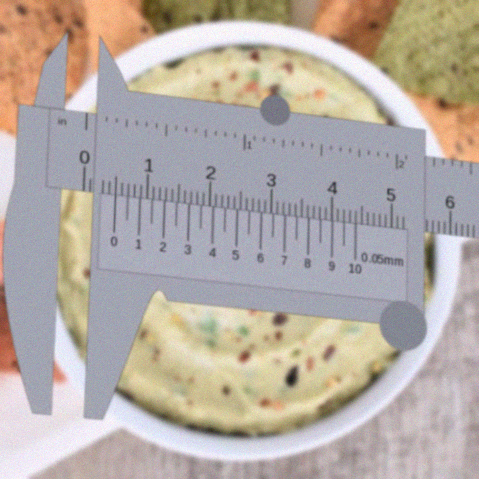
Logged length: 5.0 mm
